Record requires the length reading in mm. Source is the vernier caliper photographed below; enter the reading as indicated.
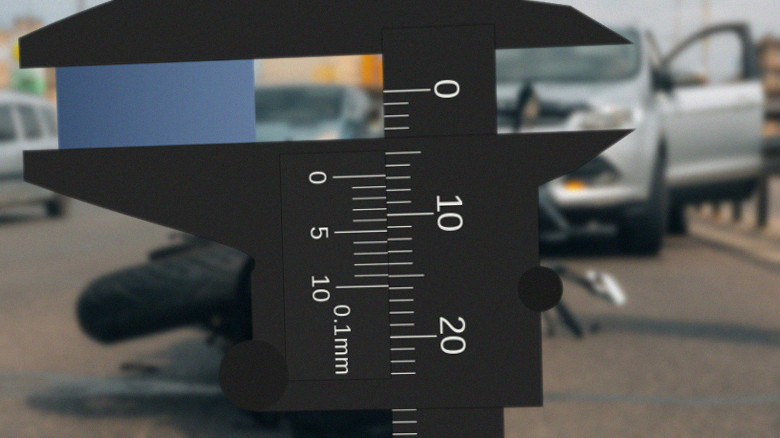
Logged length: 6.8 mm
